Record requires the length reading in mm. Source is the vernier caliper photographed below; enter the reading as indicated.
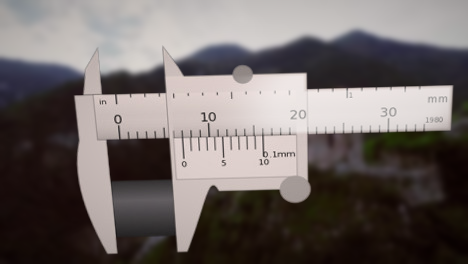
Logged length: 7.0 mm
